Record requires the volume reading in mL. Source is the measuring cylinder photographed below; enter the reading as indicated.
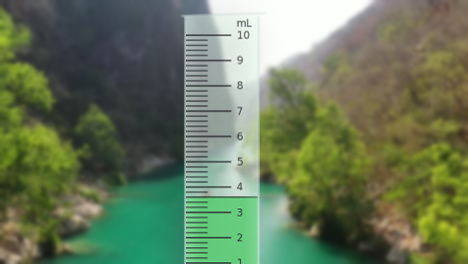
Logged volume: 3.6 mL
